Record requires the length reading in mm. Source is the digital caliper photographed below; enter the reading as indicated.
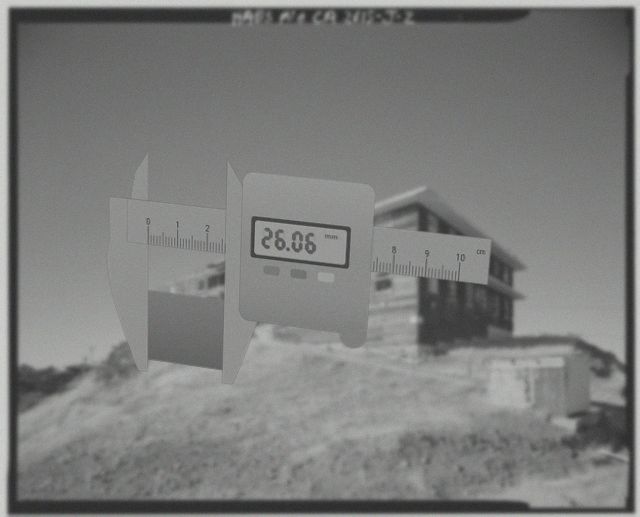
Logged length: 26.06 mm
